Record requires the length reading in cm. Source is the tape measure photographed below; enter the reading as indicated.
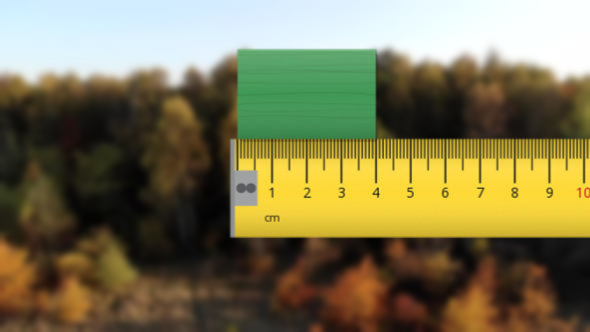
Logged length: 4 cm
